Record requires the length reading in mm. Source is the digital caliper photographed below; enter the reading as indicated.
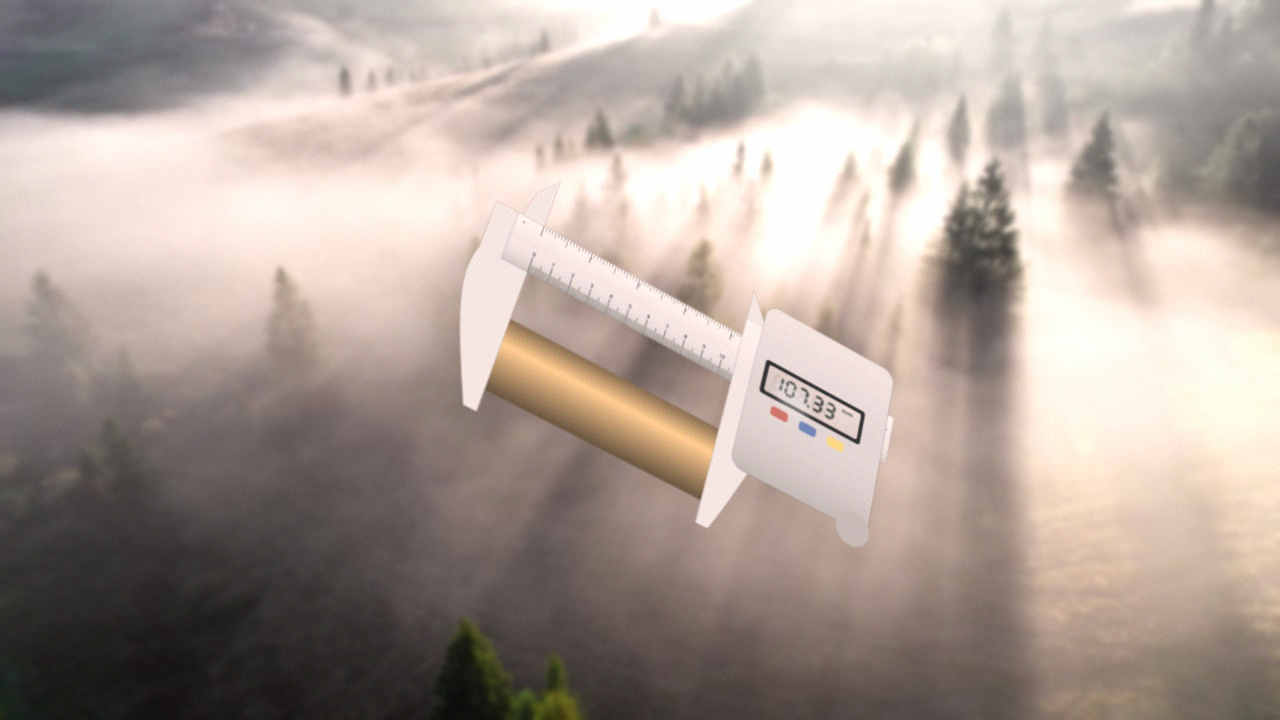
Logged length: 107.33 mm
